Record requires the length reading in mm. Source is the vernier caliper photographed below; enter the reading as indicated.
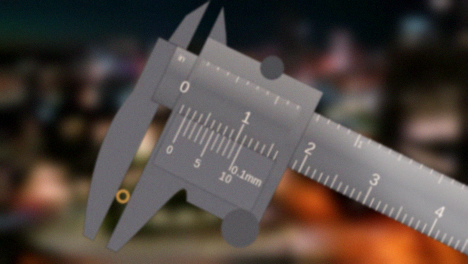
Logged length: 2.0 mm
